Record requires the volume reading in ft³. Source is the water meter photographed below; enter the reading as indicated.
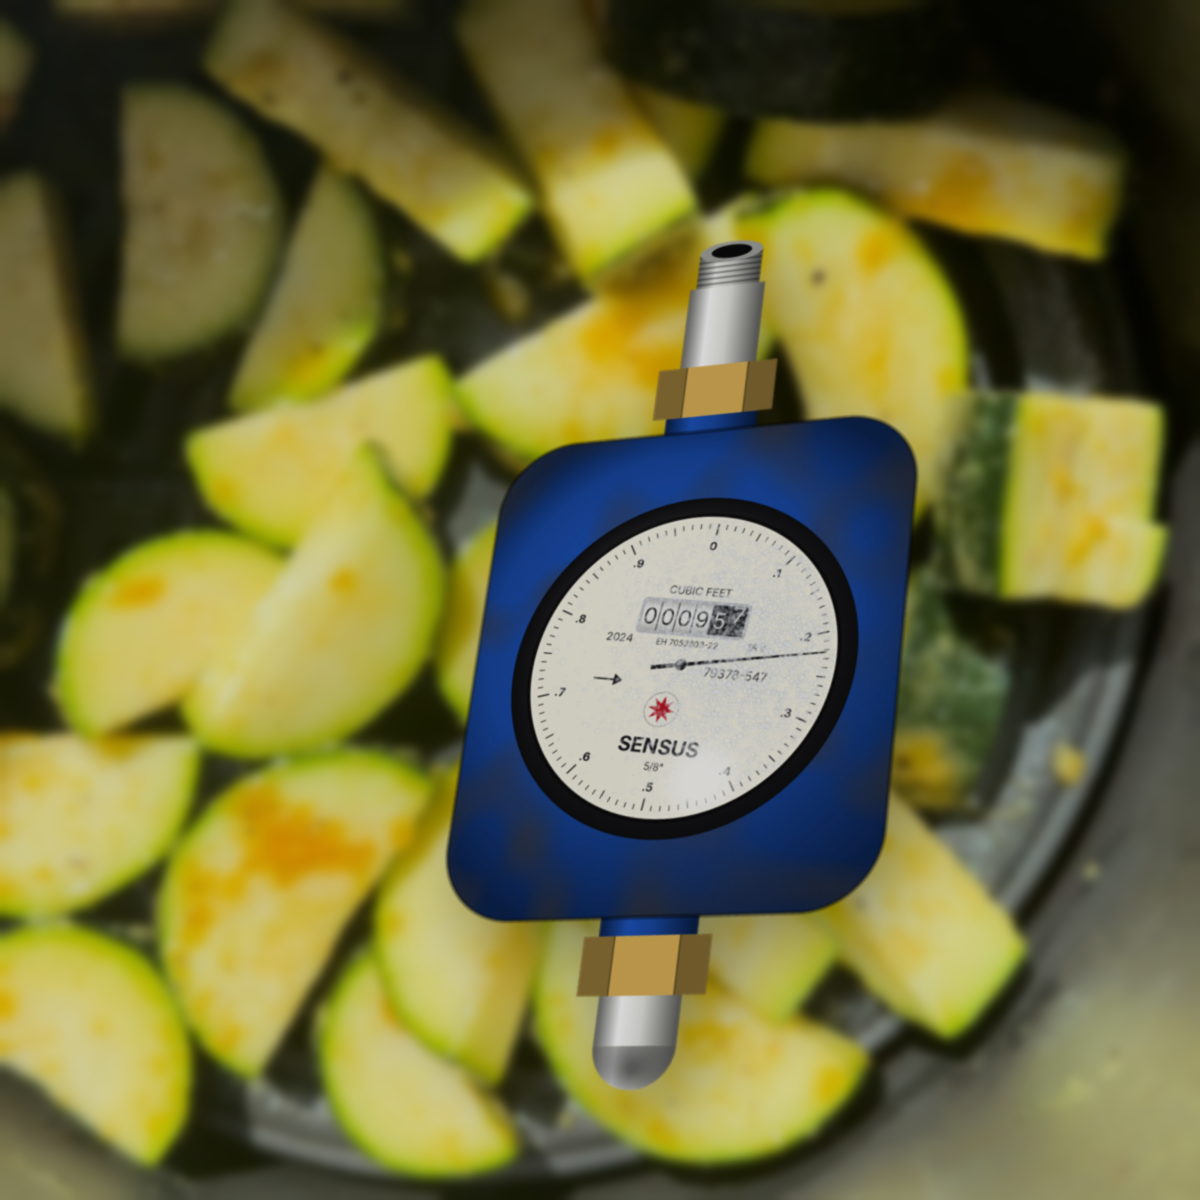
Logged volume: 957.22 ft³
